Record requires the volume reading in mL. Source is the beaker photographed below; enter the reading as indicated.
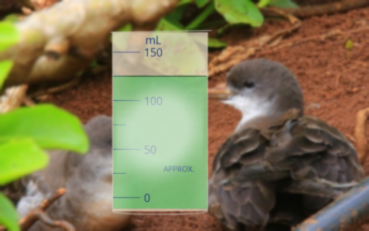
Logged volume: 125 mL
